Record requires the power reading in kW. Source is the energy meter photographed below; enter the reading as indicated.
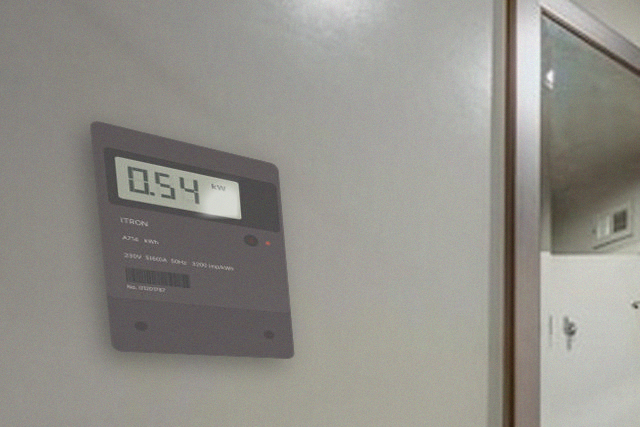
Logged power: 0.54 kW
